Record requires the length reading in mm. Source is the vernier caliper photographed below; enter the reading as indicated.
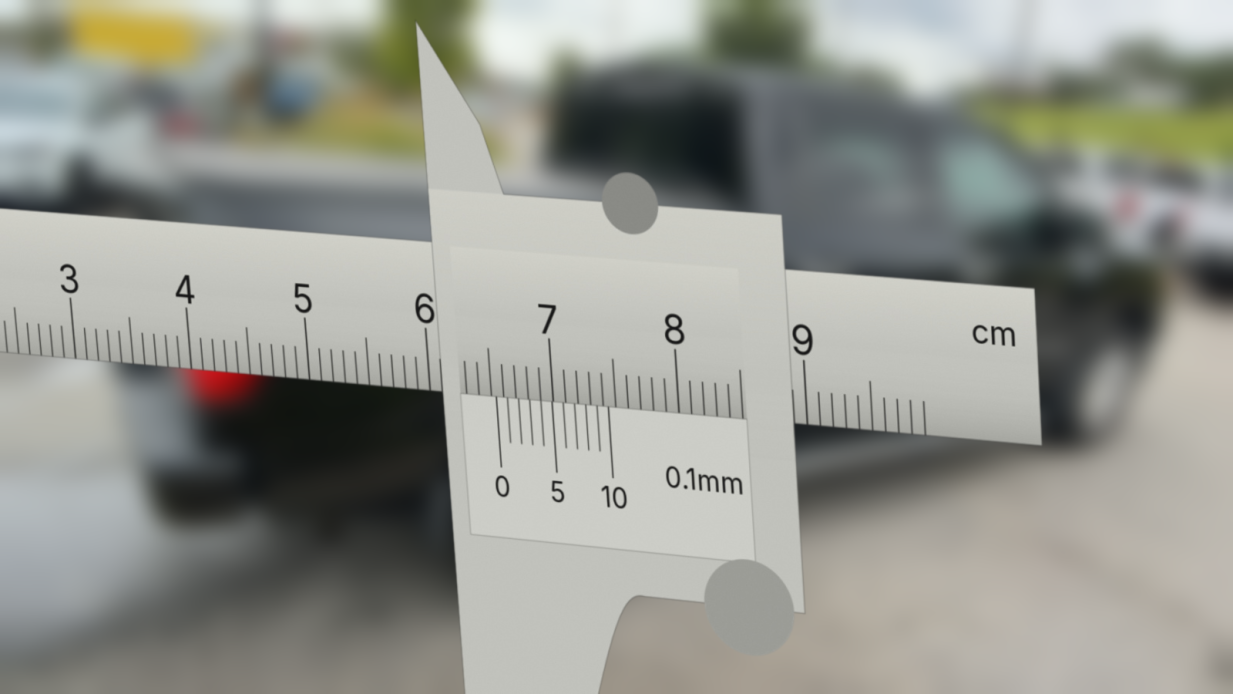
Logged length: 65.4 mm
